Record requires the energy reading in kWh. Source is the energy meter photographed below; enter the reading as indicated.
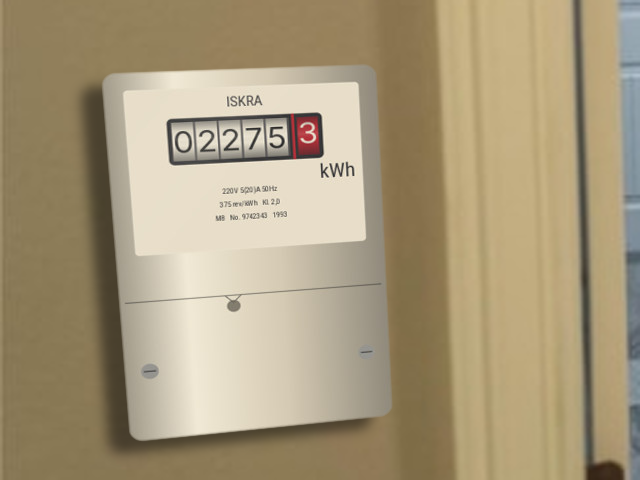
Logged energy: 2275.3 kWh
